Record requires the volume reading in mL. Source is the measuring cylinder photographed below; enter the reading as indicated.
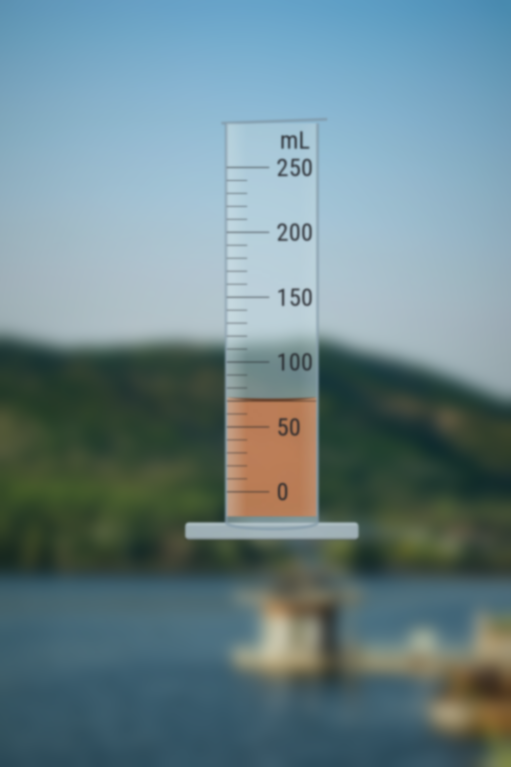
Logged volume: 70 mL
